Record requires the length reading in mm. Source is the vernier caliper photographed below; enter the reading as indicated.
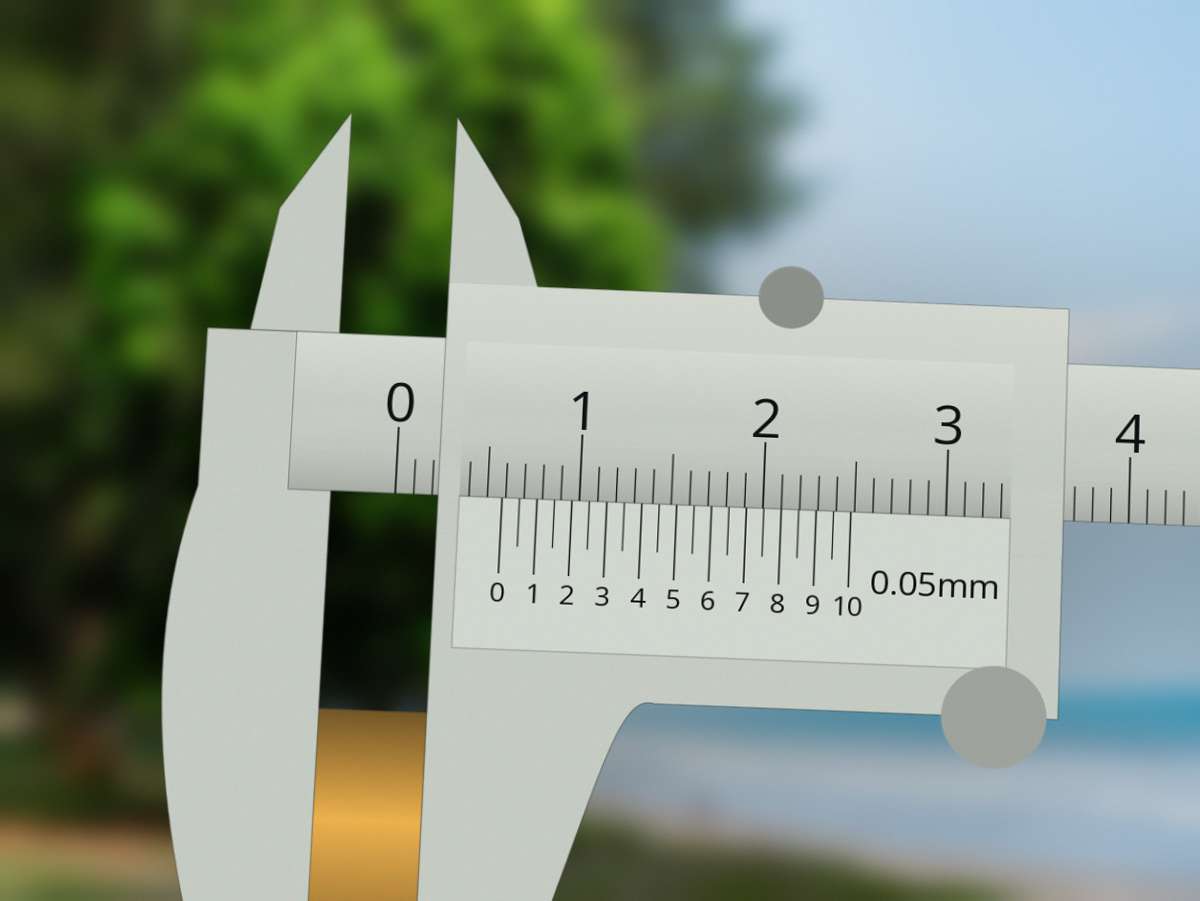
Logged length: 5.8 mm
